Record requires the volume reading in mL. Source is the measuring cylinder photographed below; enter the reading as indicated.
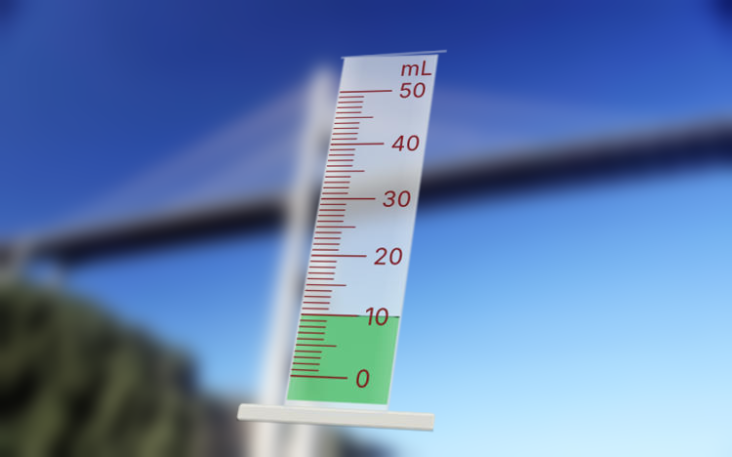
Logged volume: 10 mL
